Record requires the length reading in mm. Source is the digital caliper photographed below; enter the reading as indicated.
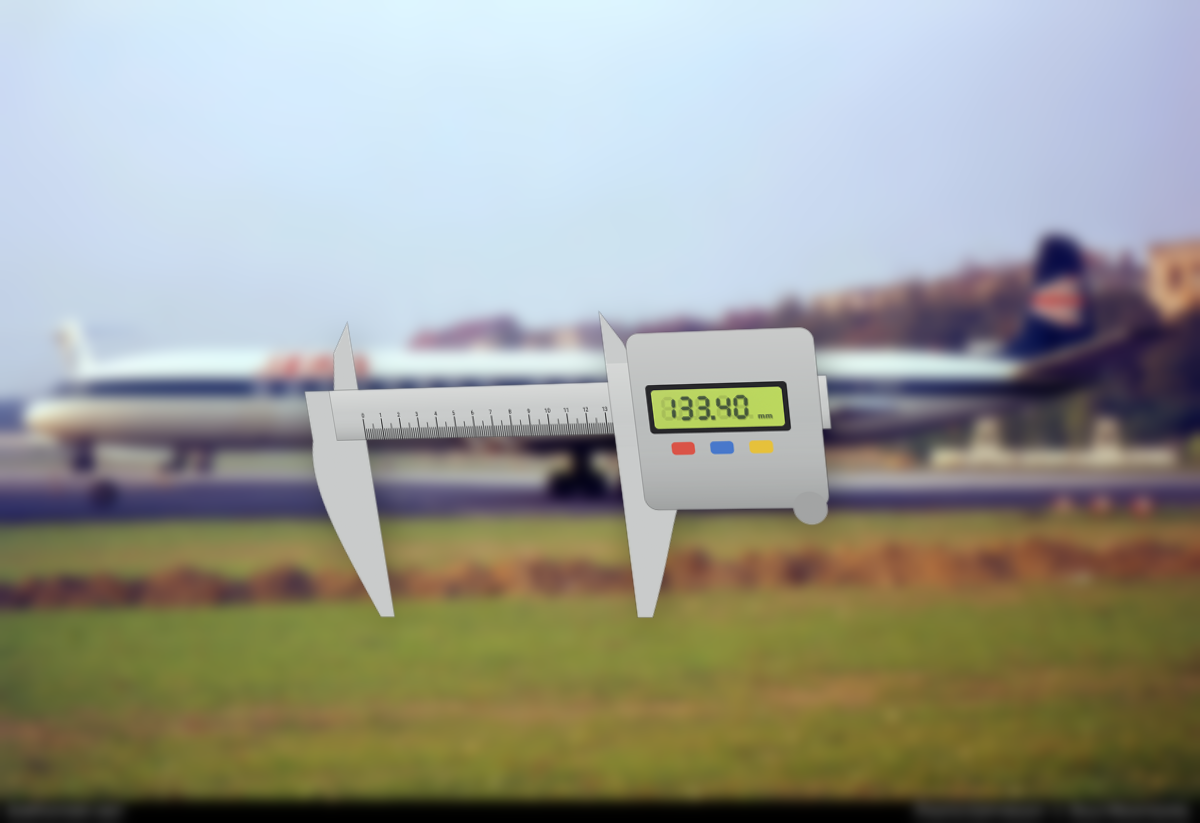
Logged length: 133.40 mm
